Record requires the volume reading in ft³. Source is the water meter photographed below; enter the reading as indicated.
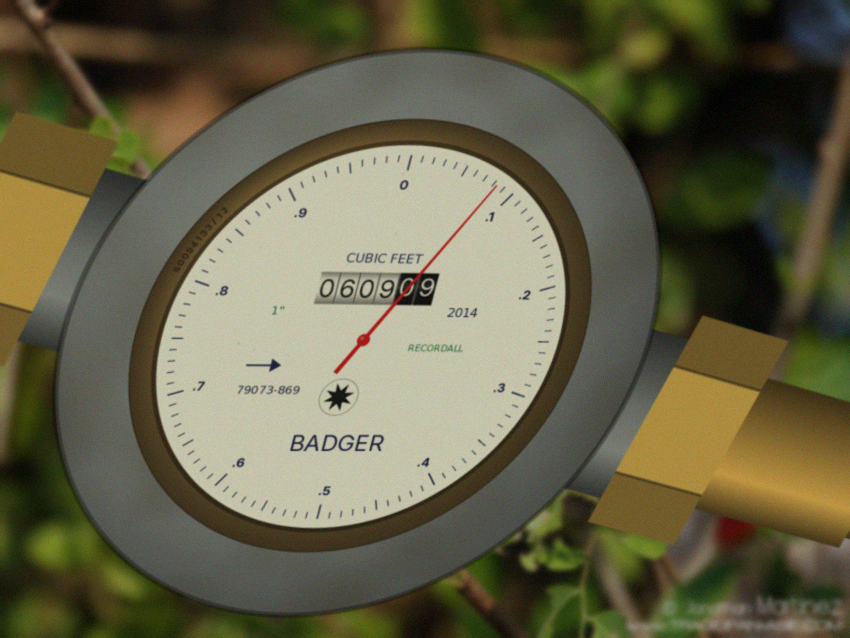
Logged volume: 60909.08 ft³
